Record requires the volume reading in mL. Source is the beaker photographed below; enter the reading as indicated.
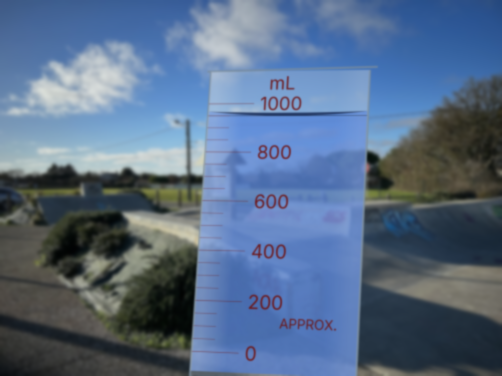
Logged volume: 950 mL
